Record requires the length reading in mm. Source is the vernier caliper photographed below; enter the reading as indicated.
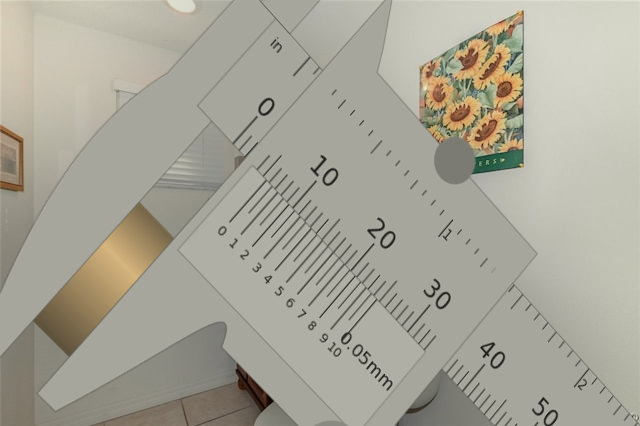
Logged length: 5.6 mm
